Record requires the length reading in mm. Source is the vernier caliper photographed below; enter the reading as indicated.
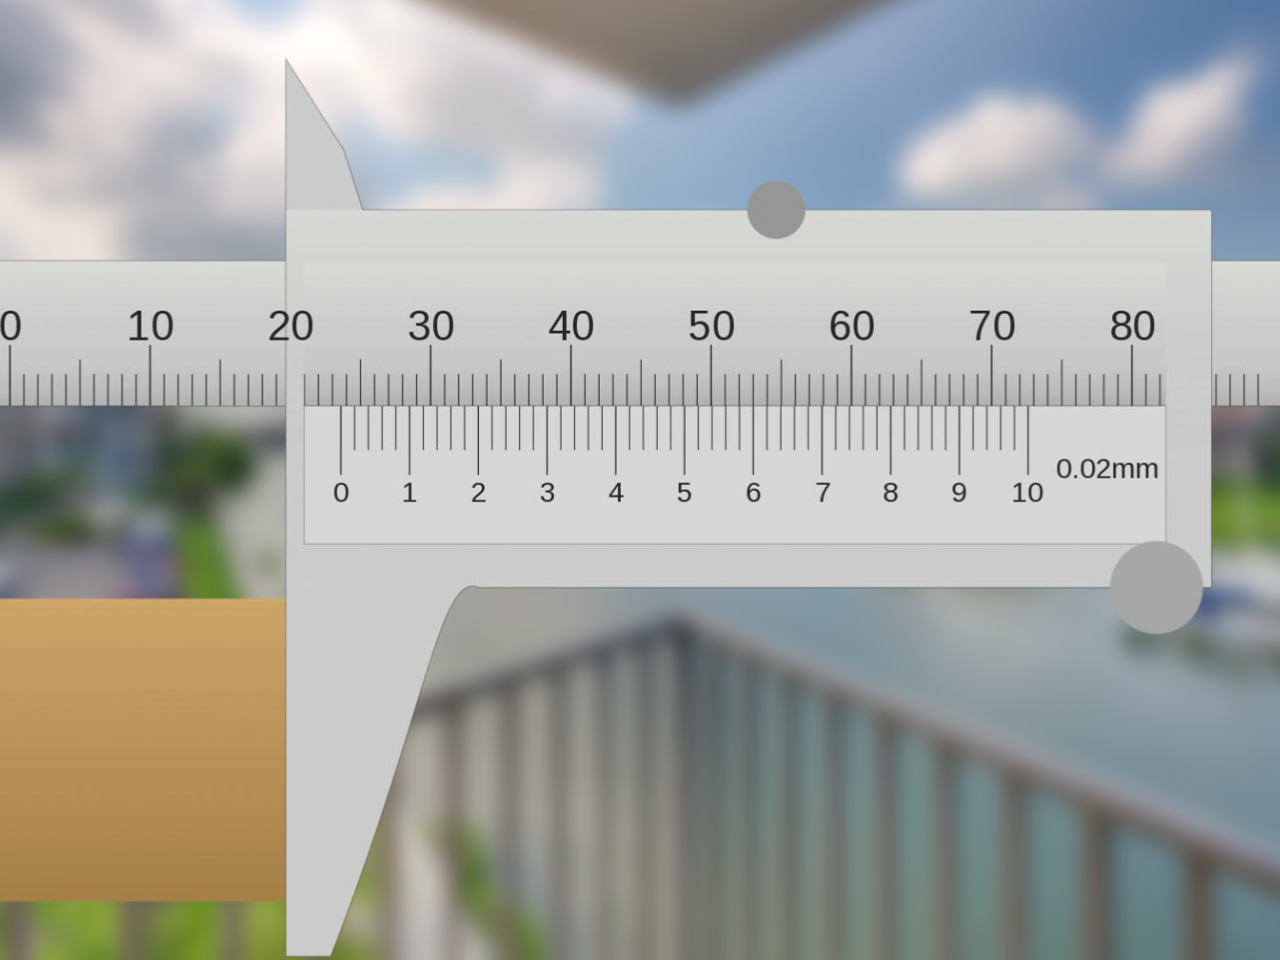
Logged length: 23.6 mm
